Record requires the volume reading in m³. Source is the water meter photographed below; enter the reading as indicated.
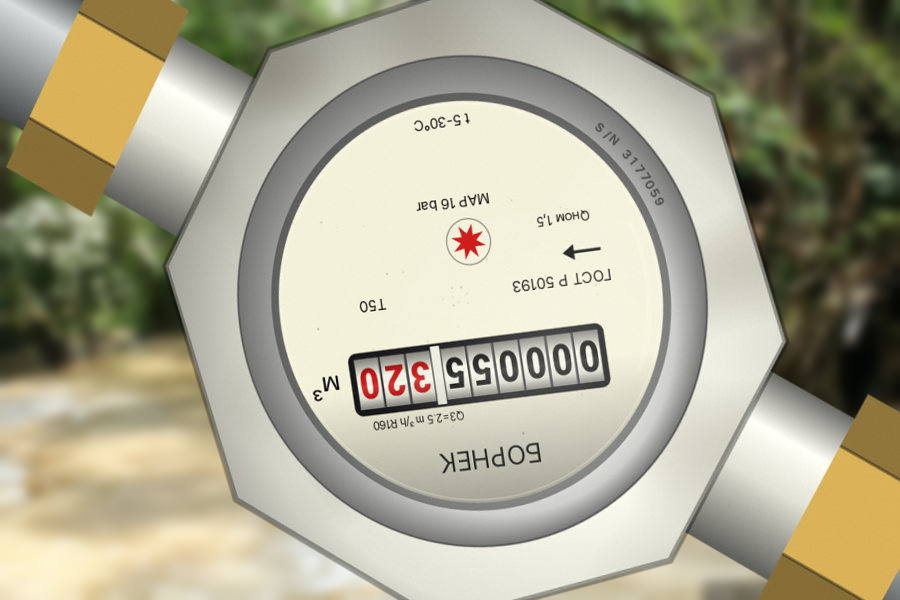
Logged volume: 55.320 m³
